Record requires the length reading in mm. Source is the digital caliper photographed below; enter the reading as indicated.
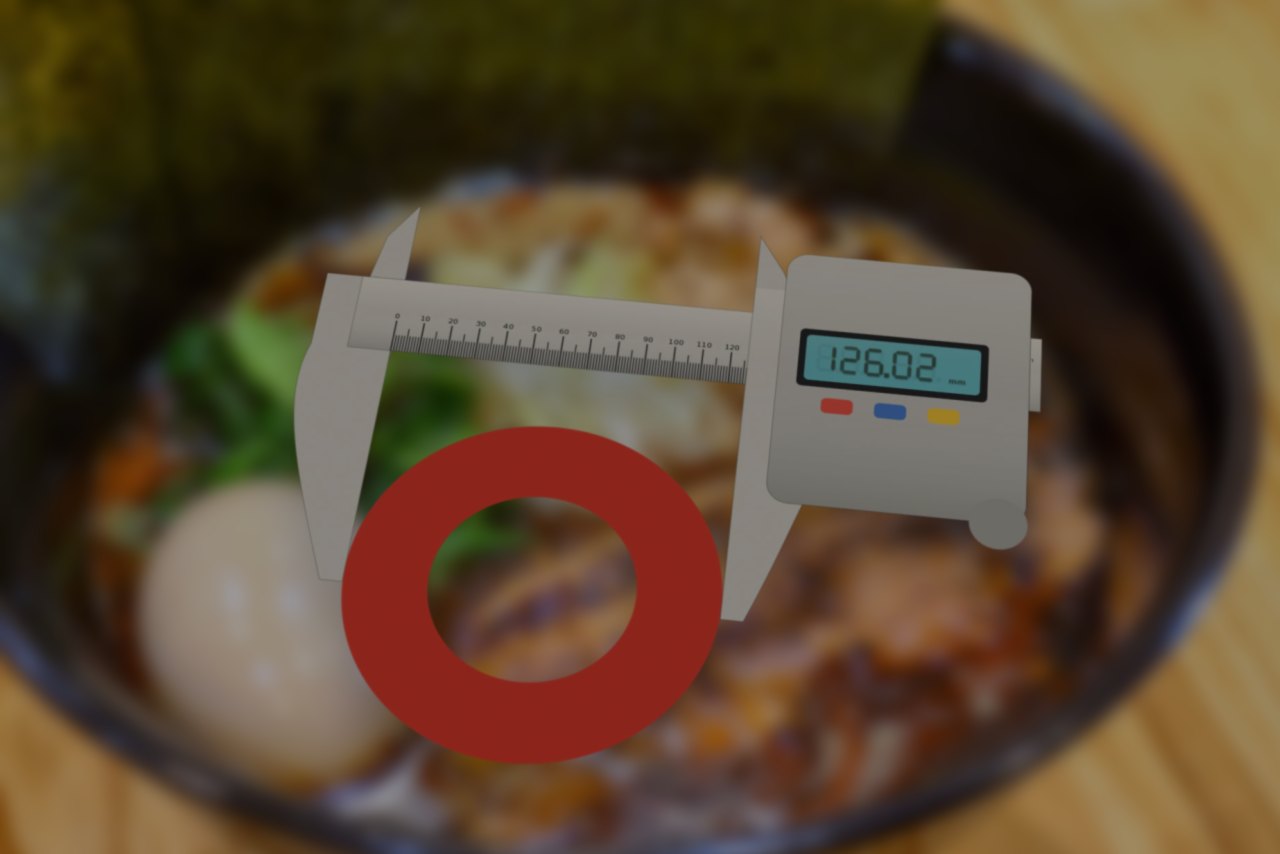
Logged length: 126.02 mm
